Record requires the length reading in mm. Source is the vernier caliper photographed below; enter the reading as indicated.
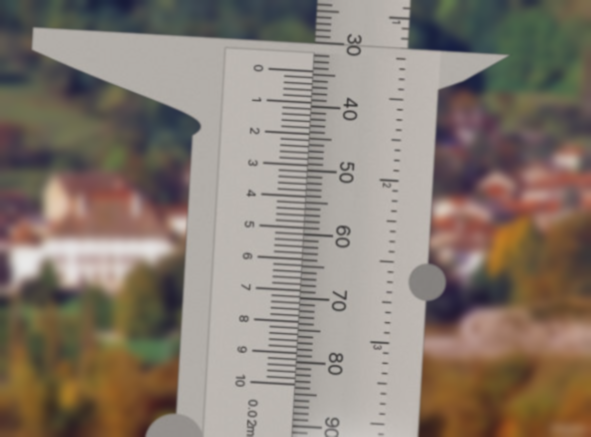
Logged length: 34.5 mm
